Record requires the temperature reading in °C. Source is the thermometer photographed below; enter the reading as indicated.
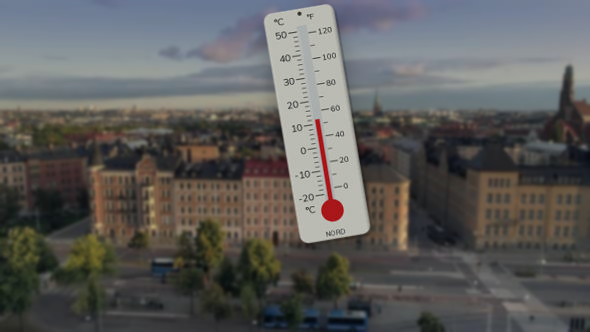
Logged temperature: 12 °C
